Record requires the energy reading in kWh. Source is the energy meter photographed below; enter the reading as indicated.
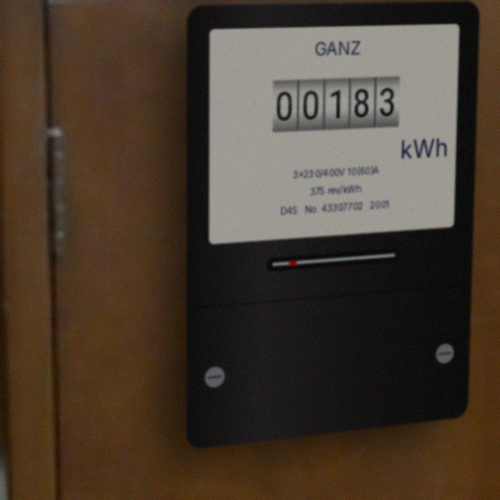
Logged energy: 183 kWh
